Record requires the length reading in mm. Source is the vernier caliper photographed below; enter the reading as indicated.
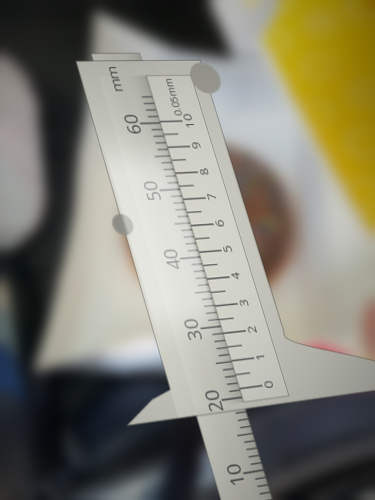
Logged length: 21.2 mm
